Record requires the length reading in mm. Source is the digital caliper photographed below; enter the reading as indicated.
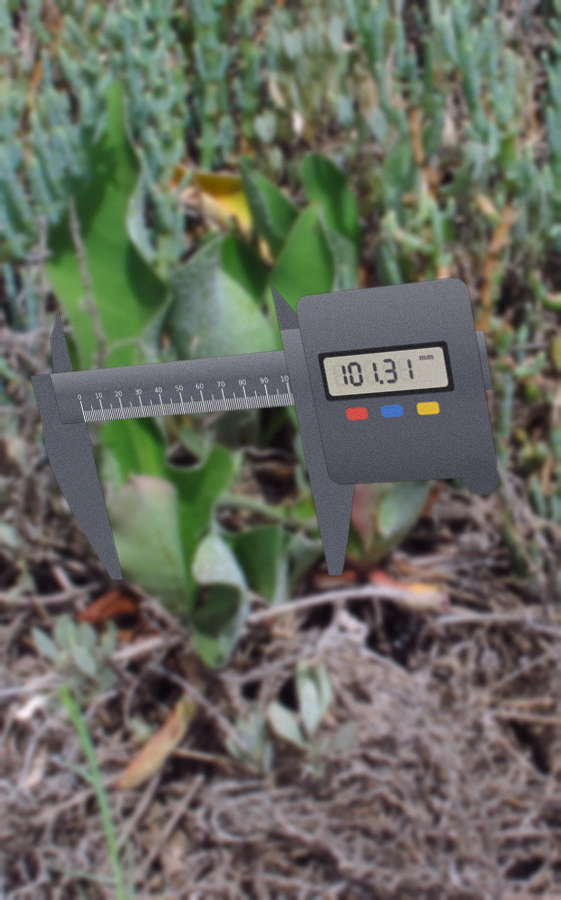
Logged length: 101.31 mm
